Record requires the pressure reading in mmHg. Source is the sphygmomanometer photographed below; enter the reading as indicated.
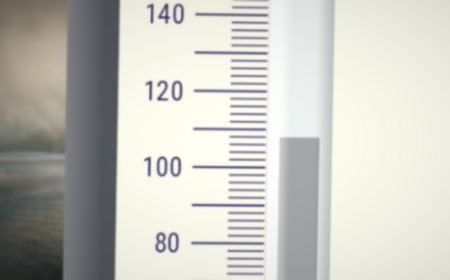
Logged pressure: 108 mmHg
